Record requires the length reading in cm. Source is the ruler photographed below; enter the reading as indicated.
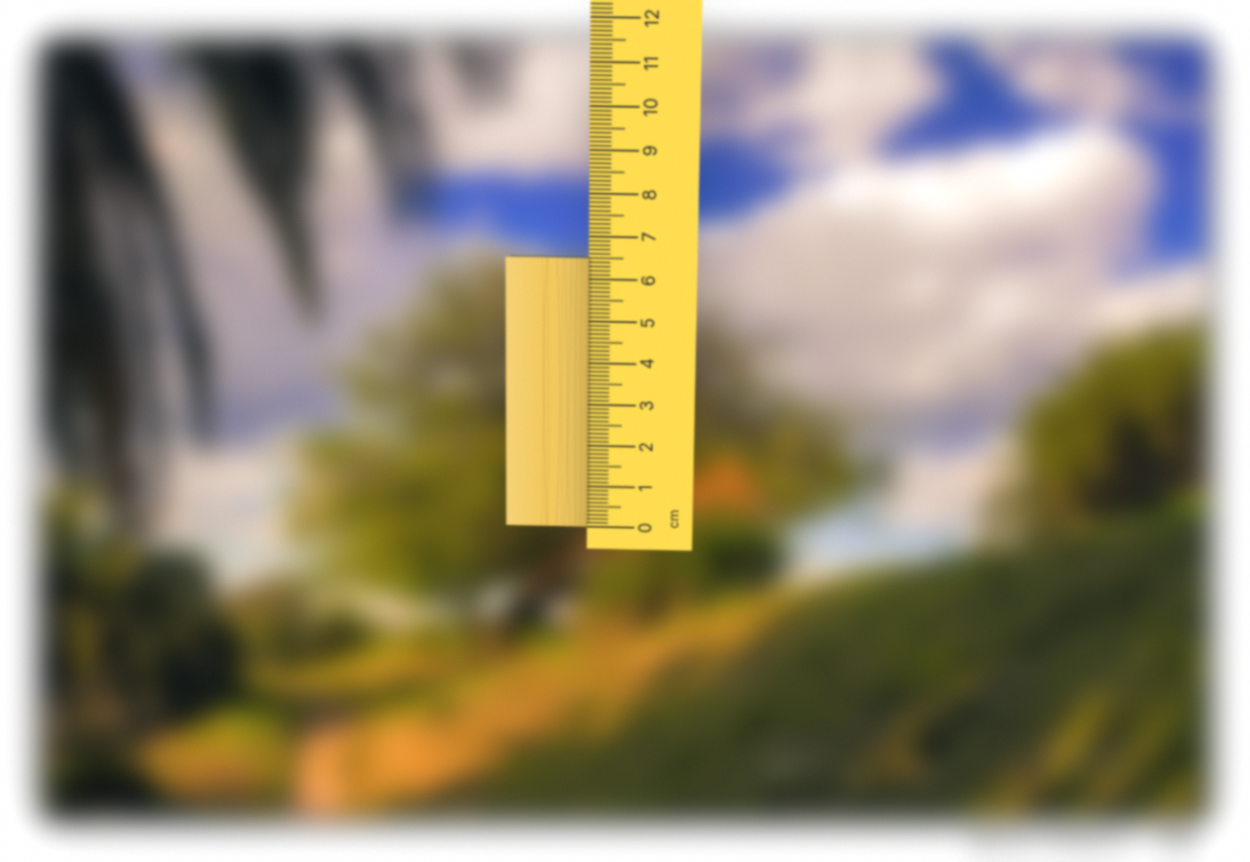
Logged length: 6.5 cm
